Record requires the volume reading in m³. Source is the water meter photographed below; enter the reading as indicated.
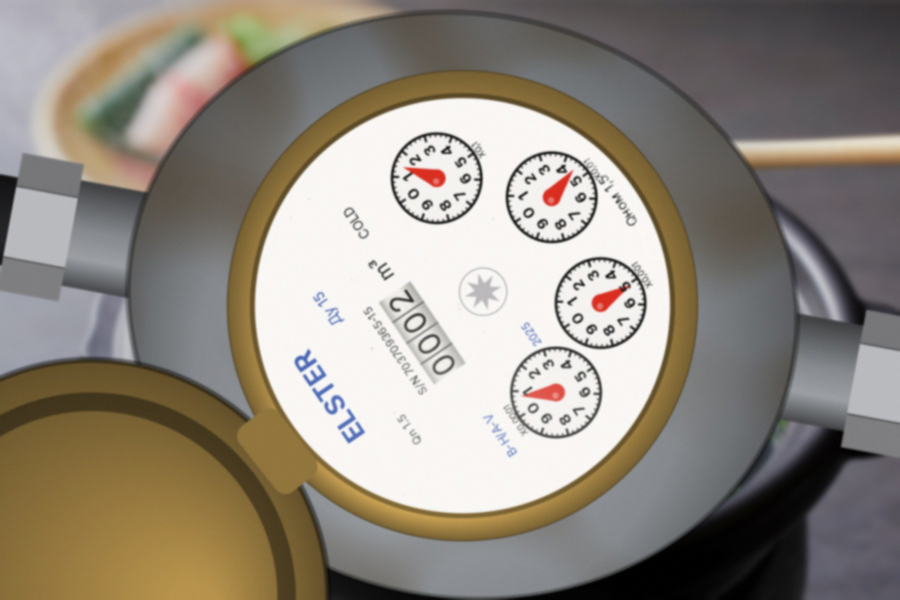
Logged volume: 2.1450 m³
